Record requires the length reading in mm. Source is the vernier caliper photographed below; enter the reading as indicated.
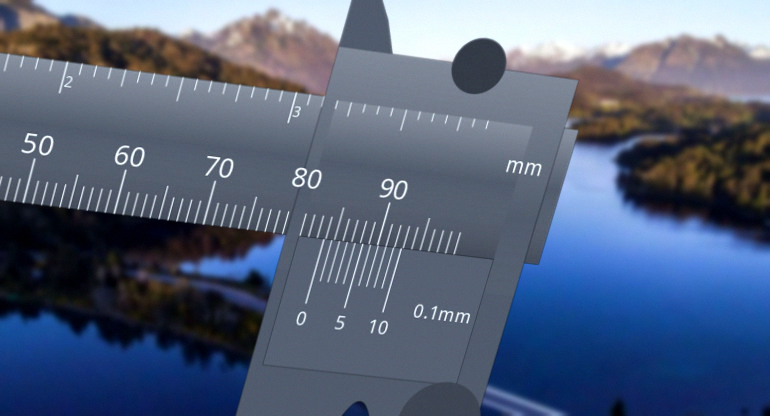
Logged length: 83.8 mm
